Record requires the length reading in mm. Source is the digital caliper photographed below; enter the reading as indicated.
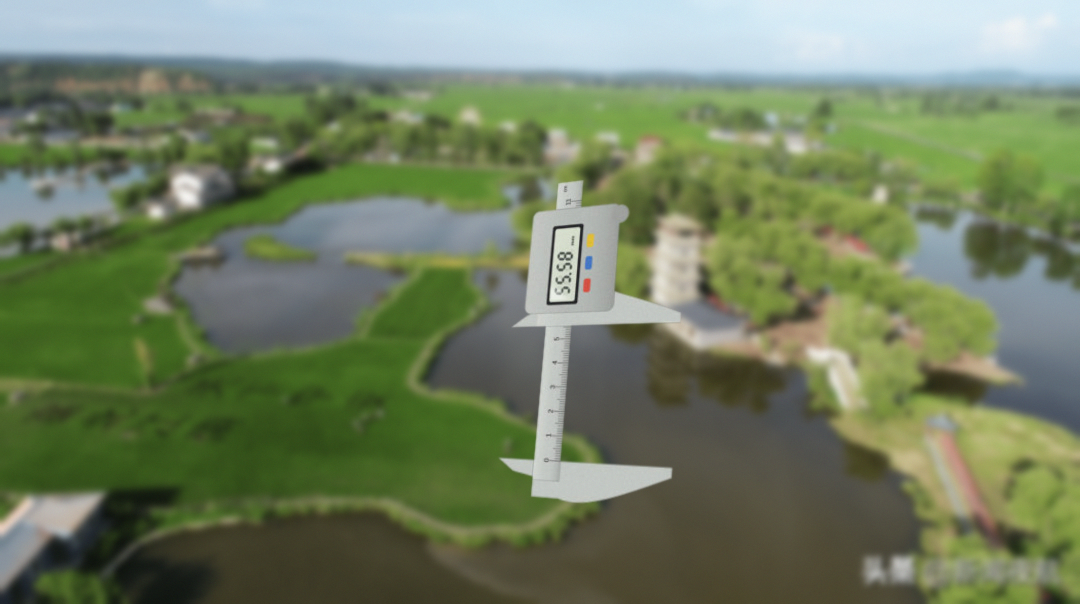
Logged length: 55.58 mm
